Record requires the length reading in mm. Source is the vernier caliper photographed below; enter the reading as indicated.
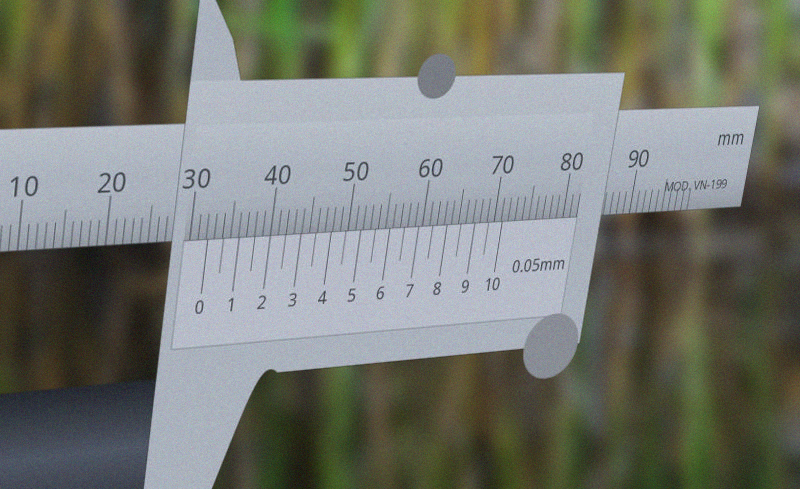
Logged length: 32.2 mm
